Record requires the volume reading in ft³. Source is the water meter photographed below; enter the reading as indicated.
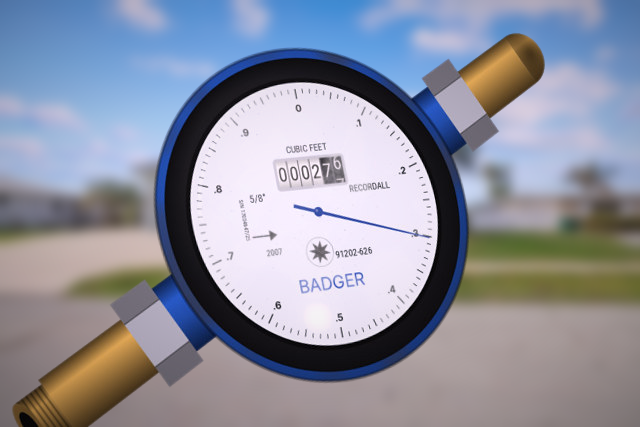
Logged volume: 276.30 ft³
